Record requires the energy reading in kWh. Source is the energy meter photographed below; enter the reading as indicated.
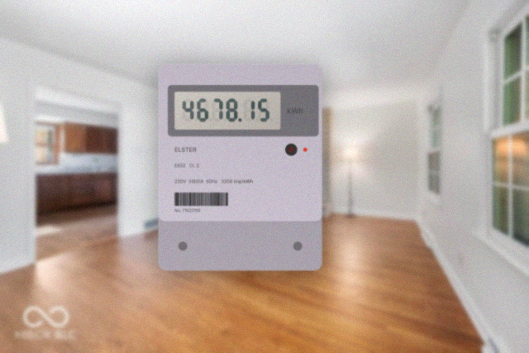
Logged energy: 4678.15 kWh
